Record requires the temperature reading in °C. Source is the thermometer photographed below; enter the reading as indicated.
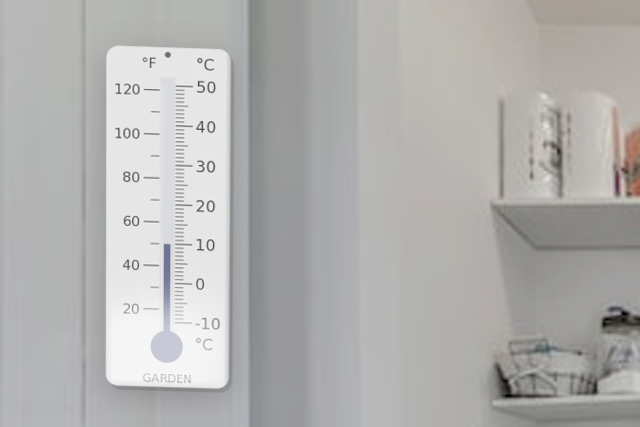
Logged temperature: 10 °C
